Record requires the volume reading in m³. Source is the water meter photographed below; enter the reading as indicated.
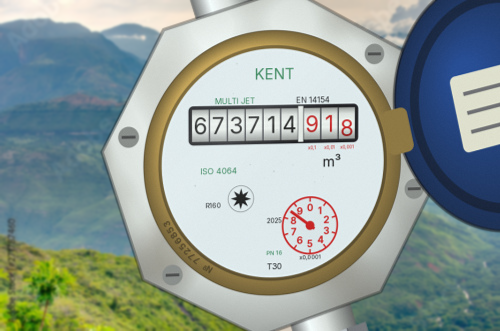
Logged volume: 673714.9178 m³
